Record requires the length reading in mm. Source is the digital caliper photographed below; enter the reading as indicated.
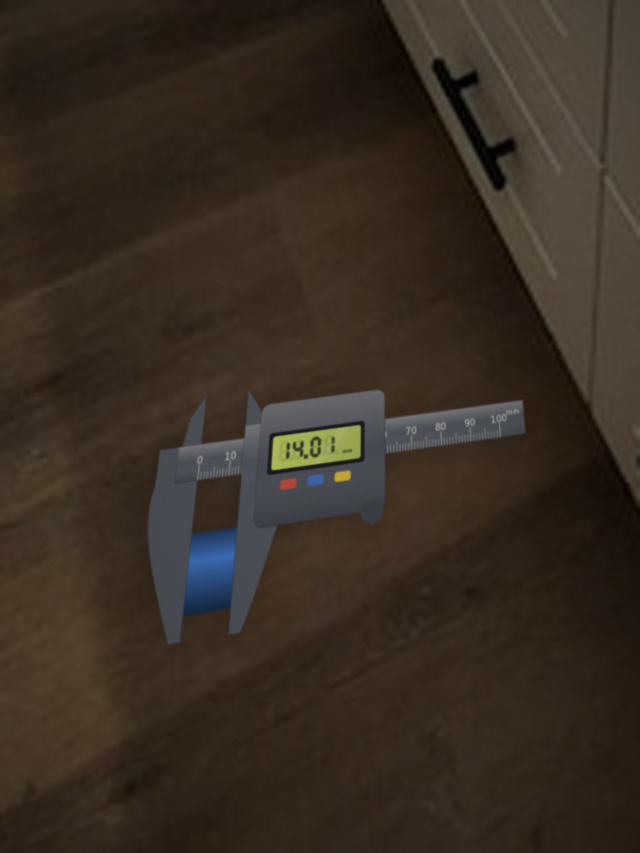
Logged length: 14.01 mm
